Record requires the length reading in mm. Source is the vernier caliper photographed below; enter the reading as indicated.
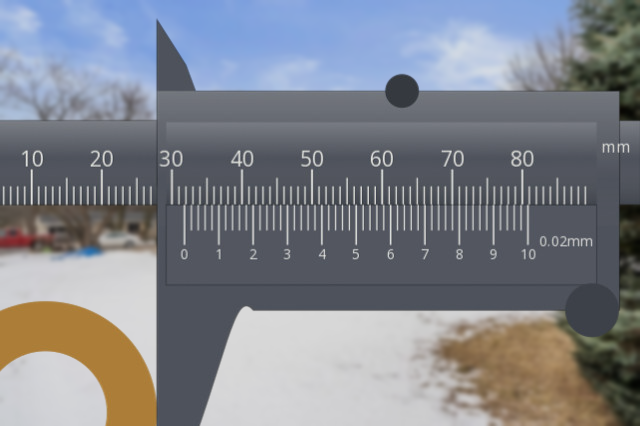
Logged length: 31.8 mm
